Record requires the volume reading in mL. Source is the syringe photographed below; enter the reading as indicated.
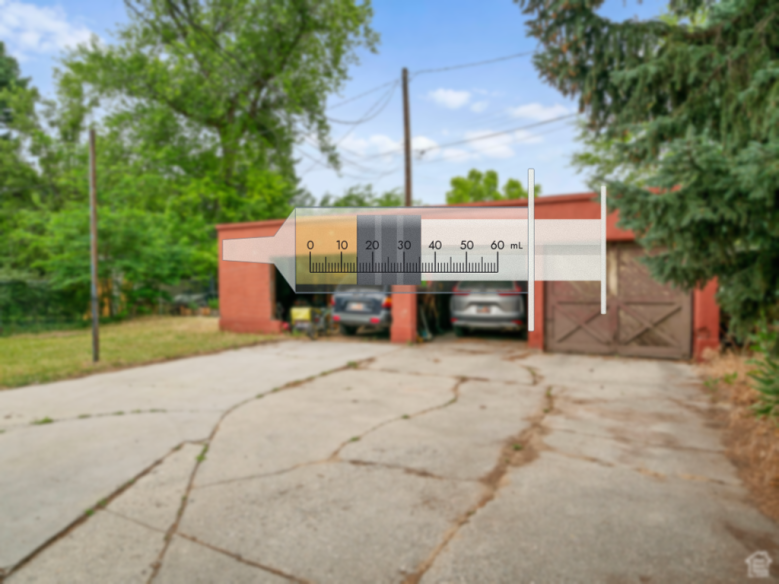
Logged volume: 15 mL
